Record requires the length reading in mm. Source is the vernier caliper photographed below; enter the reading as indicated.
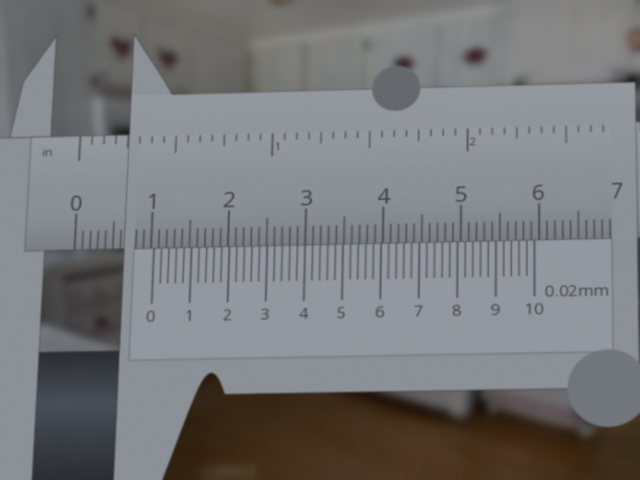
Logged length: 10.4 mm
